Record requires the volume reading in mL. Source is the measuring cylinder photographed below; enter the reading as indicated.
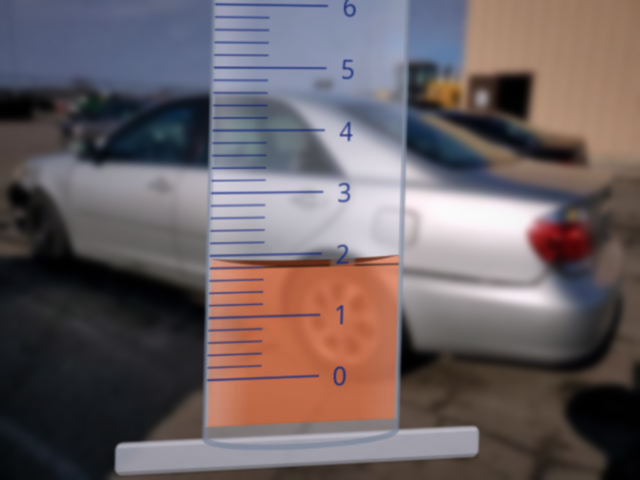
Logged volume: 1.8 mL
